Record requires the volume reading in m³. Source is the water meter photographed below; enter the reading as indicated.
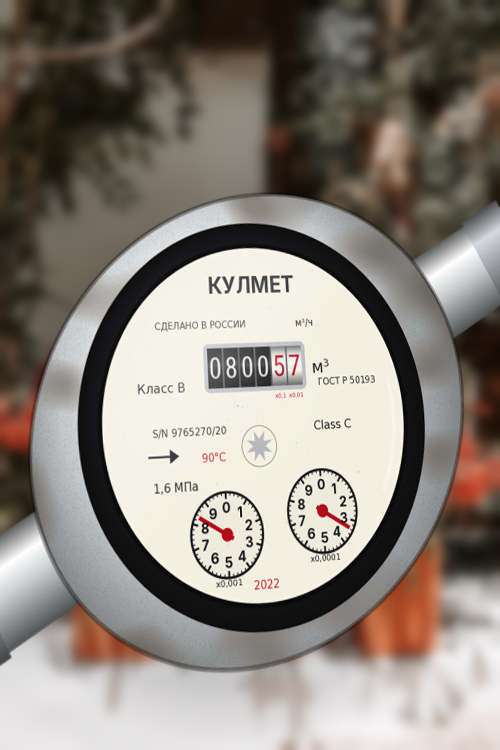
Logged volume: 800.5783 m³
